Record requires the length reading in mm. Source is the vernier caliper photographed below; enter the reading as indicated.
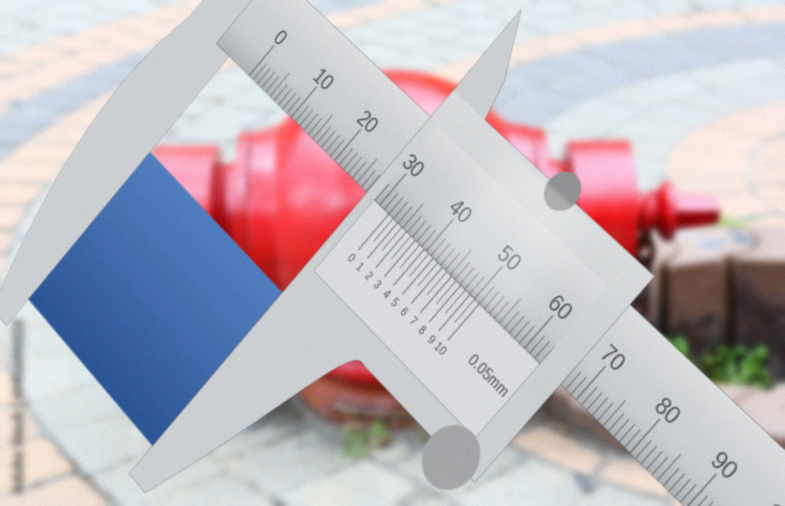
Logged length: 32.0 mm
